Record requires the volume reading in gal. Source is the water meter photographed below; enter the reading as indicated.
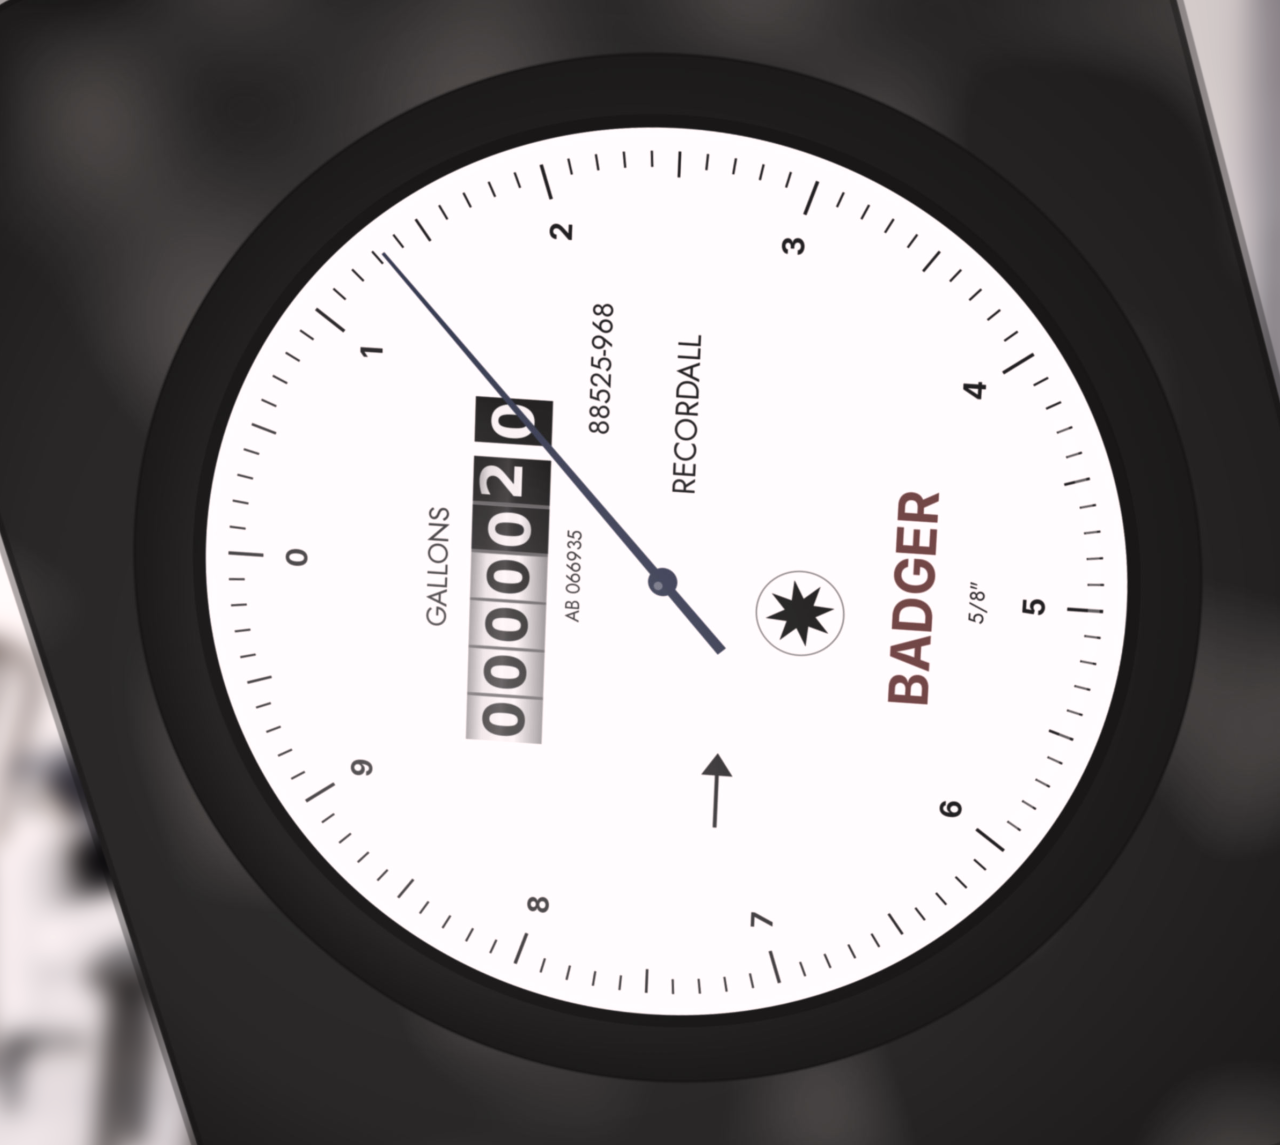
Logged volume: 21.3 gal
